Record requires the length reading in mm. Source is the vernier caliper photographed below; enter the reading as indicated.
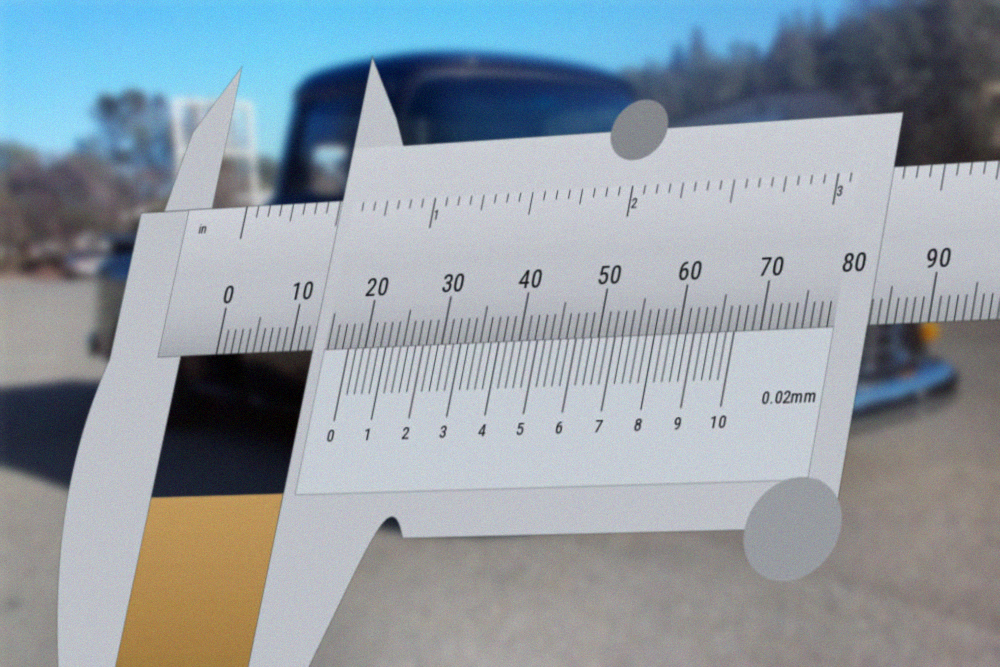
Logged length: 17.8 mm
